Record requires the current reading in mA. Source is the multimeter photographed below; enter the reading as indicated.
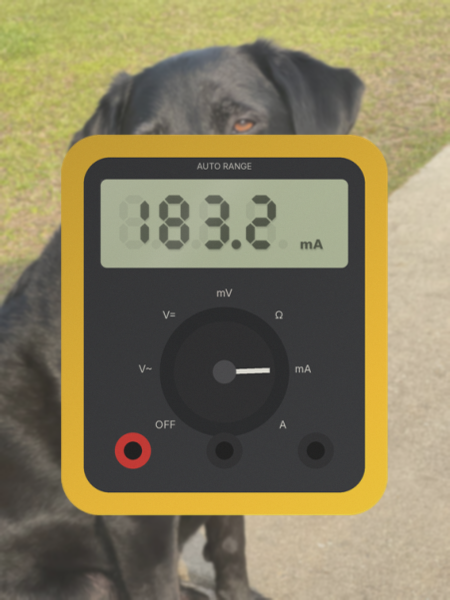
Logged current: 183.2 mA
